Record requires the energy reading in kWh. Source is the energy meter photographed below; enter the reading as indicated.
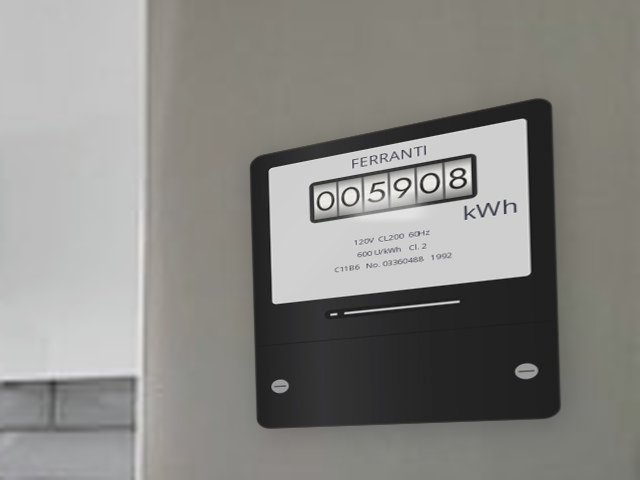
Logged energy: 5908 kWh
